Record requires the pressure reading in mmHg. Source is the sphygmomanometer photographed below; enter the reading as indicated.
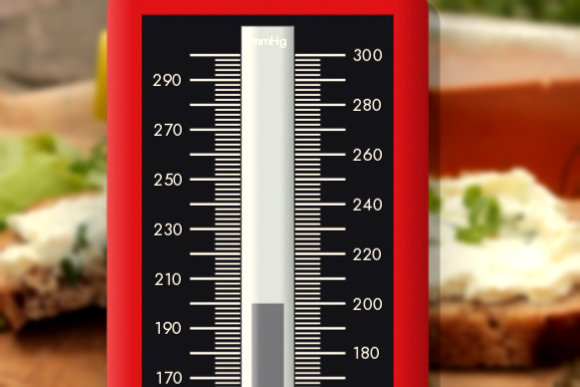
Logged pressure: 200 mmHg
